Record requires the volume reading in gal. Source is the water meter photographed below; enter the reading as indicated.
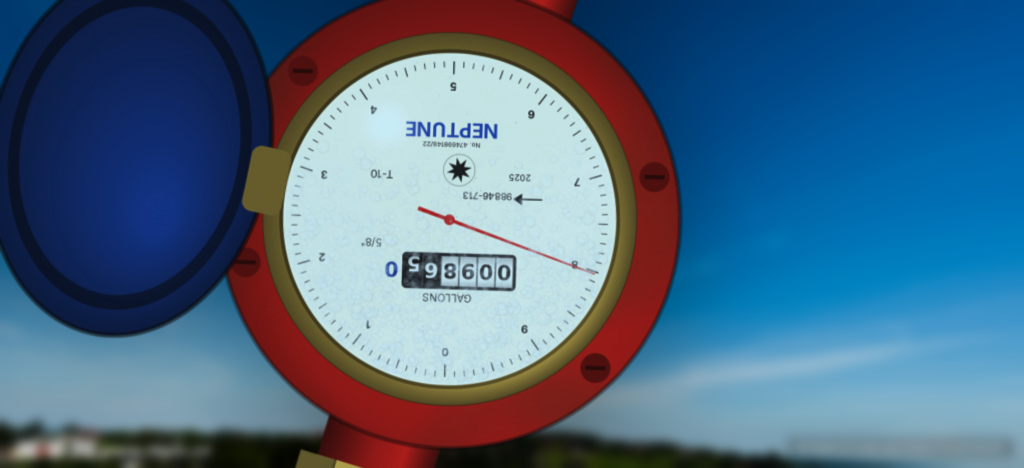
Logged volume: 98648.0 gal
